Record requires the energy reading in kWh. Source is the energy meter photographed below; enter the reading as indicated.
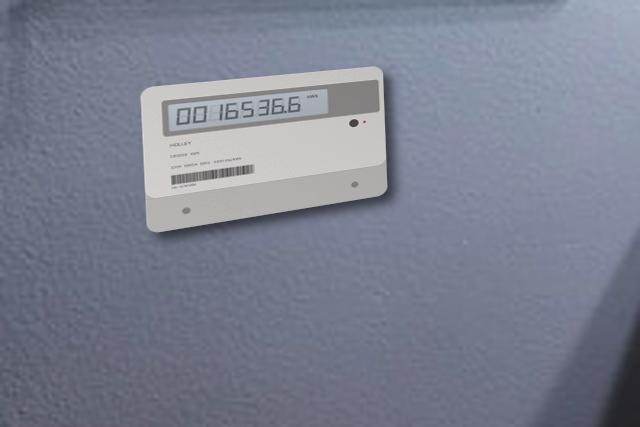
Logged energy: 16536.6 kWh
